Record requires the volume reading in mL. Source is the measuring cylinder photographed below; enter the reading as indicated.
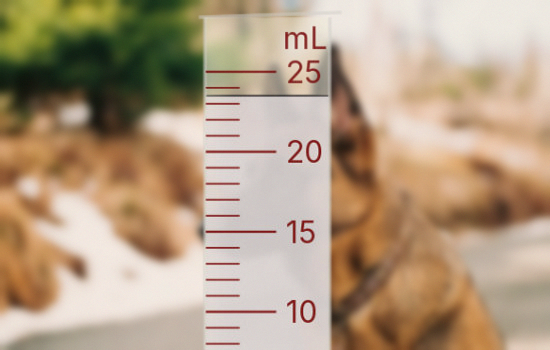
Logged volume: 23.5 mL
